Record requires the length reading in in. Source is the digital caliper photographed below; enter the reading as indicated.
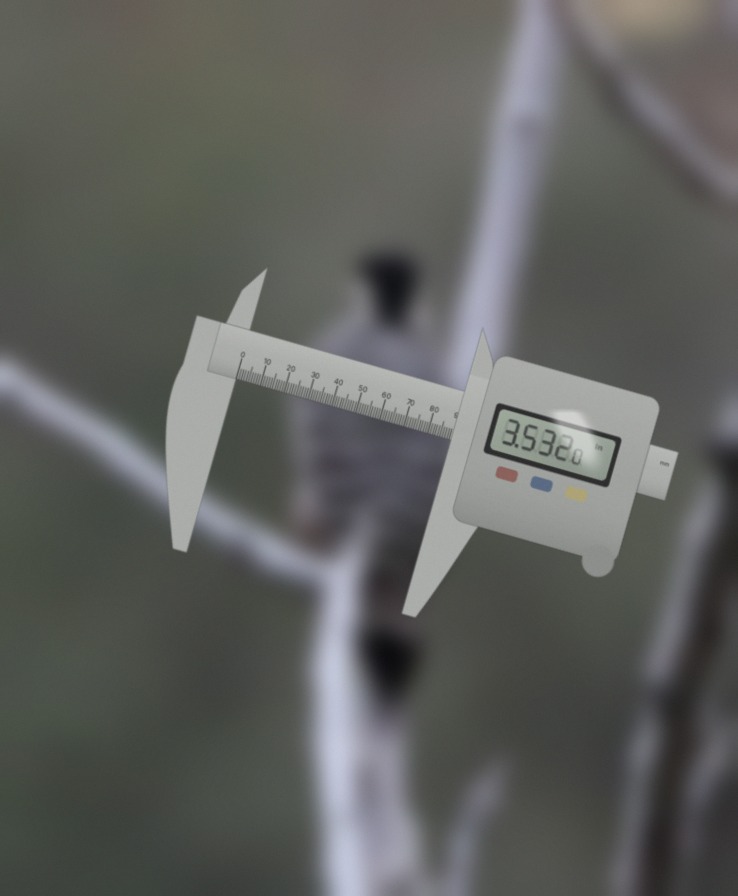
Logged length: 3.5320 in
